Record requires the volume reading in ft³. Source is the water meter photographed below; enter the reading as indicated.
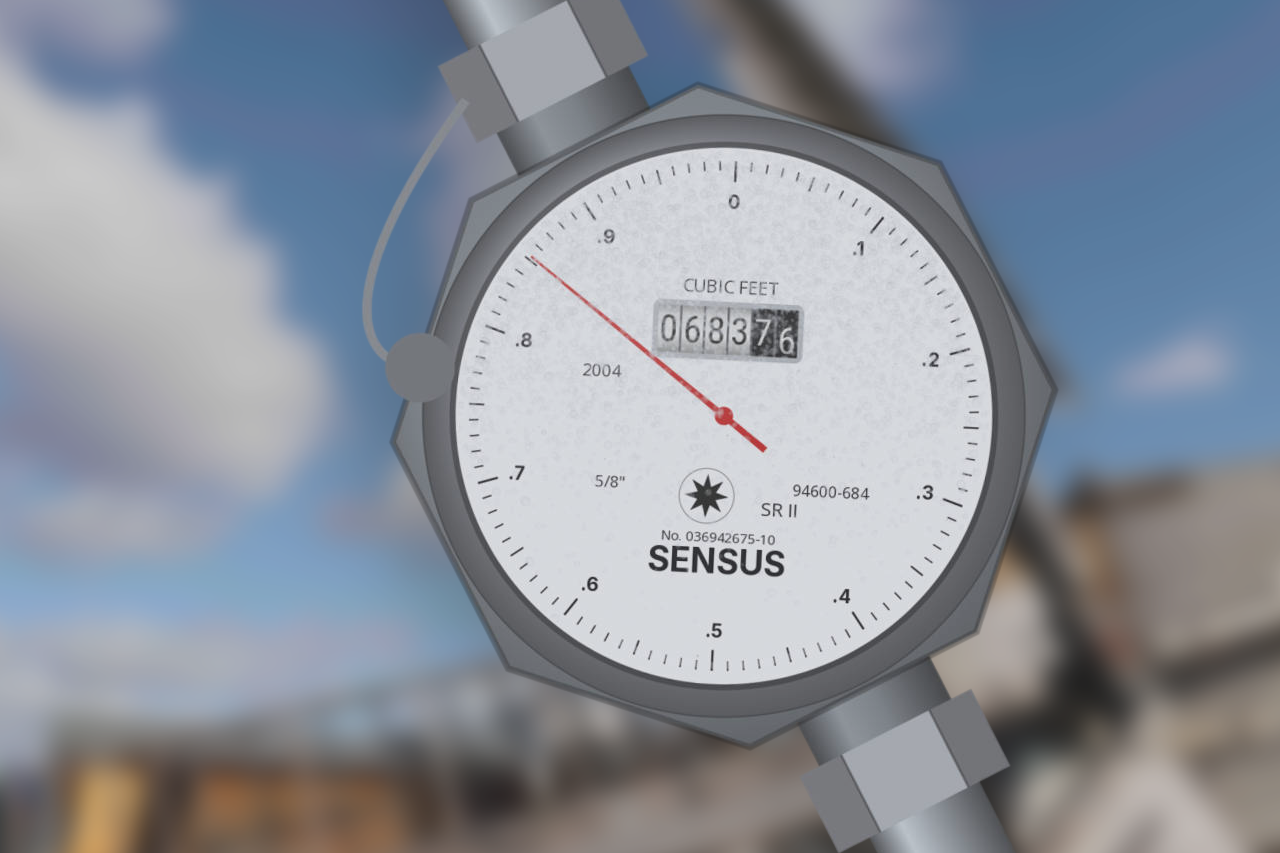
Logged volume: 68375.85 ft³
